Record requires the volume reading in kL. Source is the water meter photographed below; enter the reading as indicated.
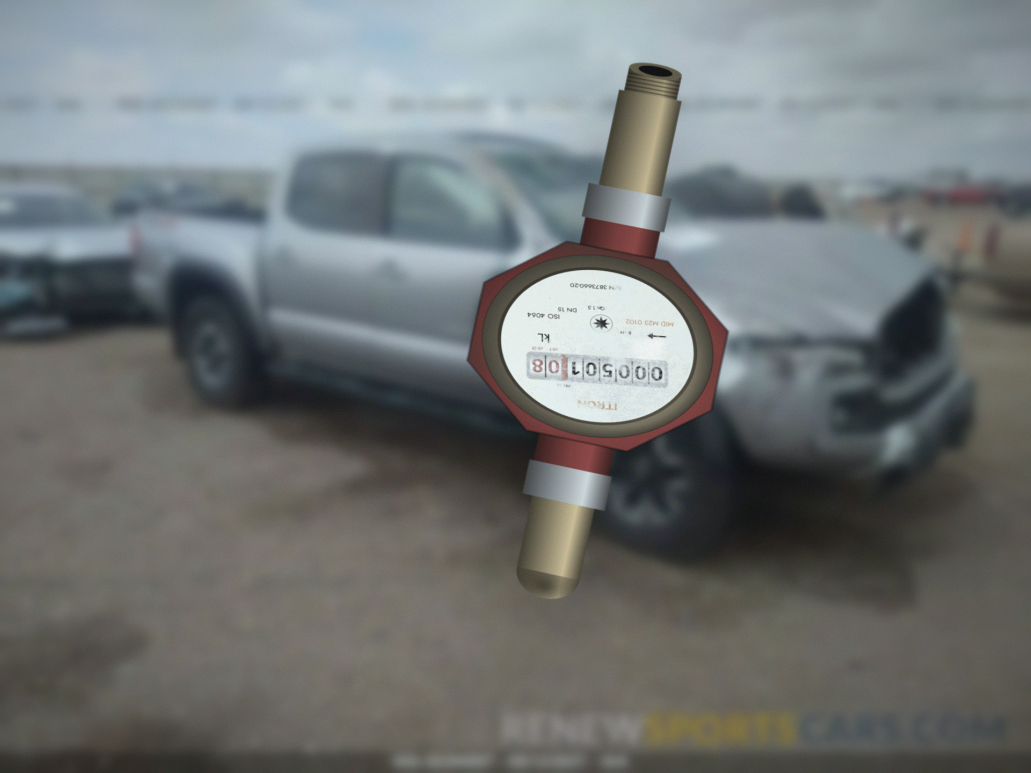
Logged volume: 501.08 kL
